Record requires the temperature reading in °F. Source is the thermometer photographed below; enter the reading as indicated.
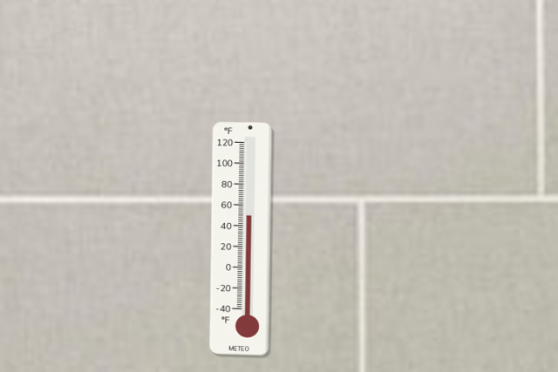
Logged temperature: 50 °F
